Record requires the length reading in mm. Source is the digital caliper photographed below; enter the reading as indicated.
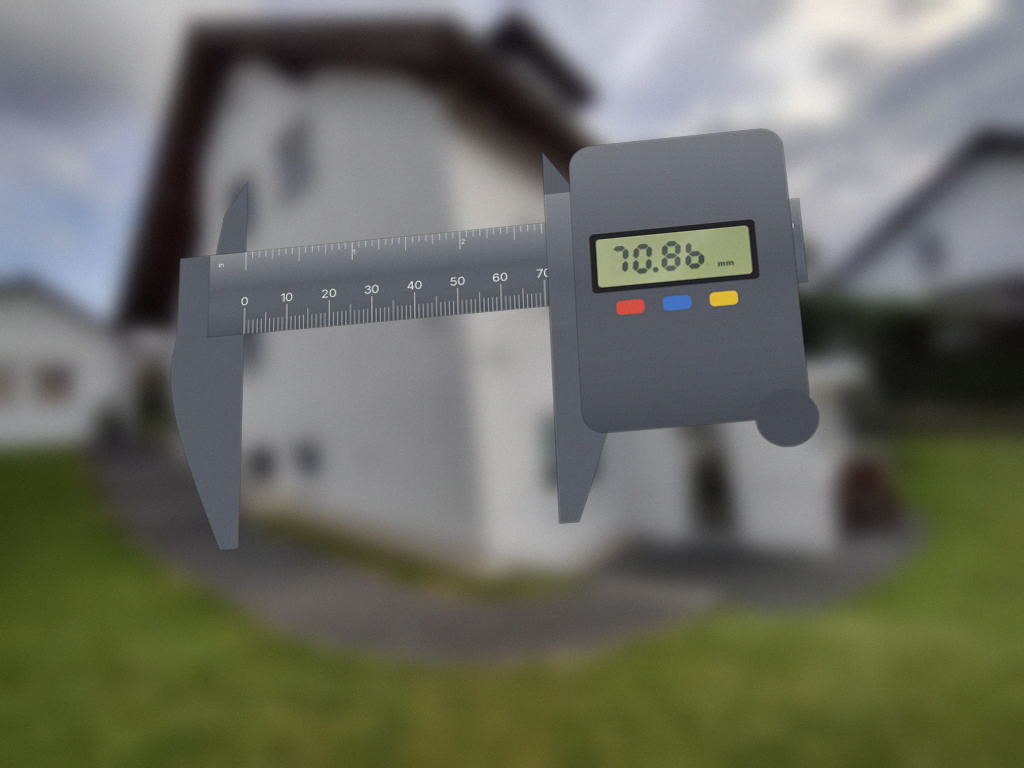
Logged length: 70.86 mm
